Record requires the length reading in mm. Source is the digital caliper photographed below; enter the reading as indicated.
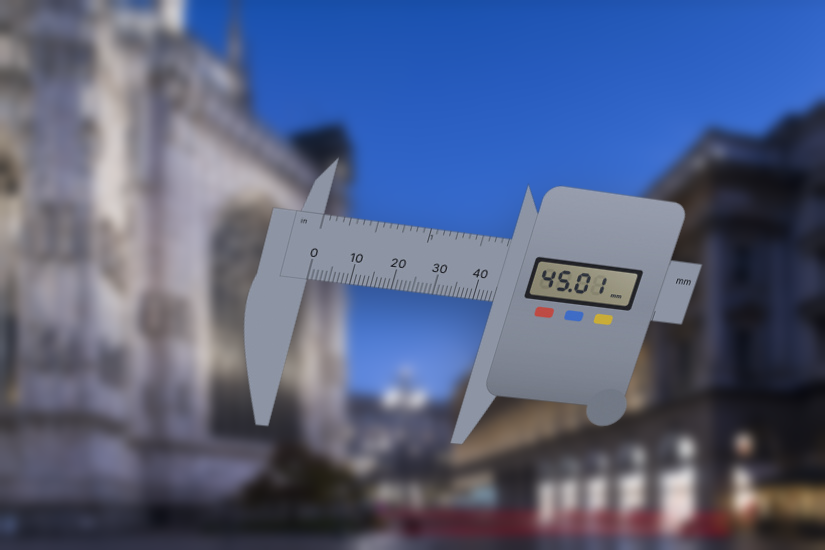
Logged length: 45.01 mm
